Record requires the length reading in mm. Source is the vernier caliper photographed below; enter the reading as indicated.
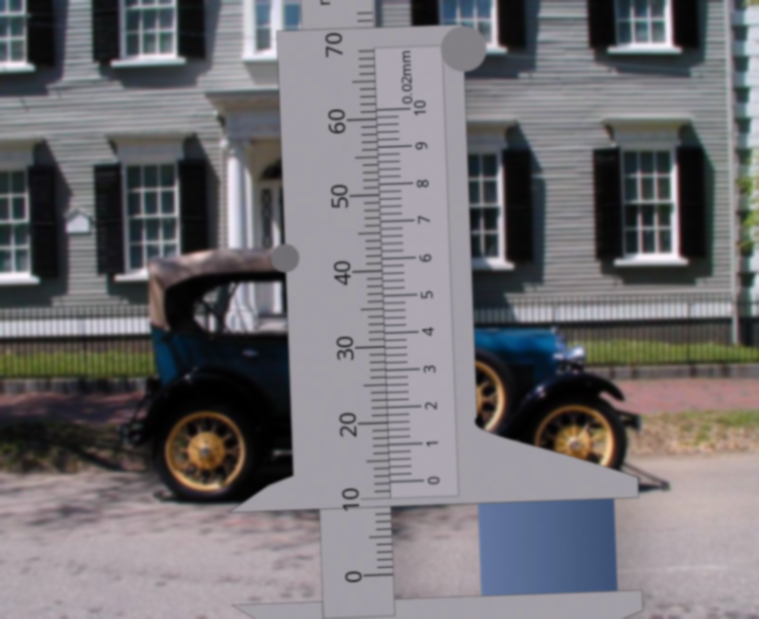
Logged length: 12.2 mm
